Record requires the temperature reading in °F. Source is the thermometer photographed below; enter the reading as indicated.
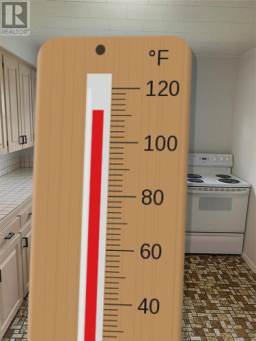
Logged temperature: 112 °F
